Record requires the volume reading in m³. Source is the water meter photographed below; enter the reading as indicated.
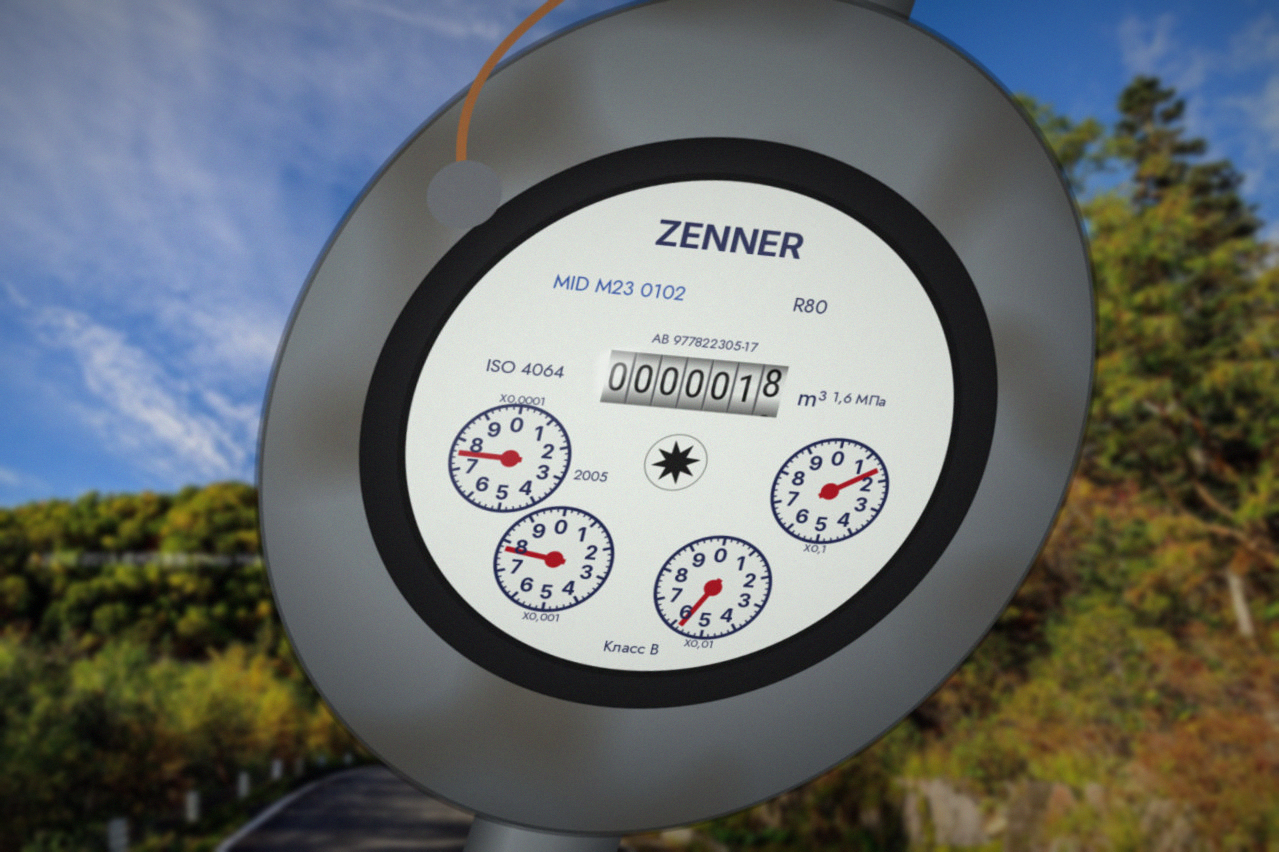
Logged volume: 18.1577 m³
